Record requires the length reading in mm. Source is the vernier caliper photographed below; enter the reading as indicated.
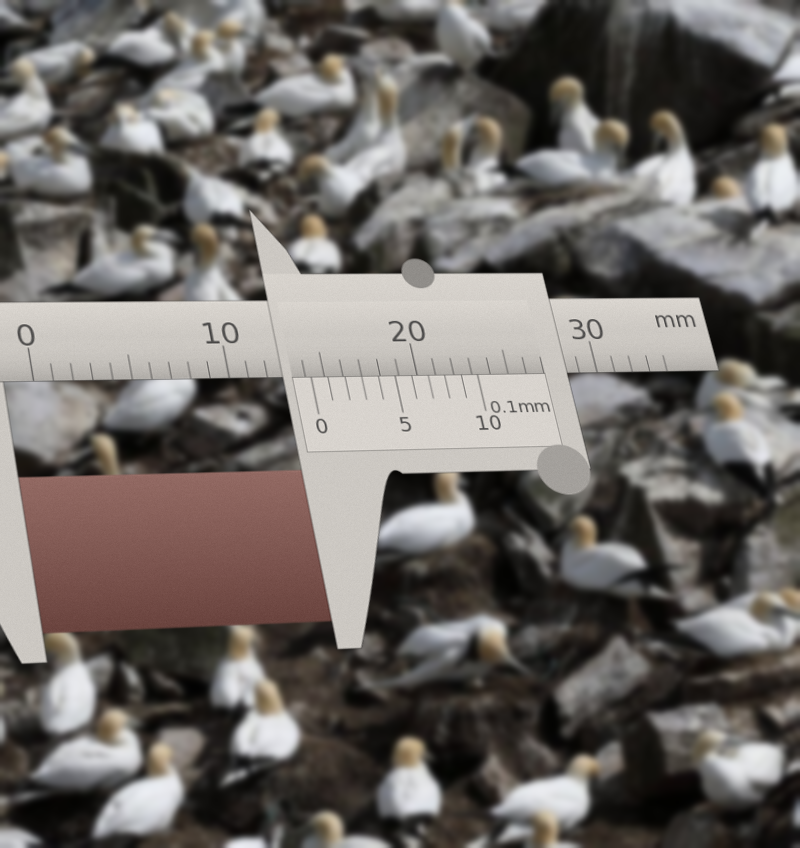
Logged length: 14.3 mm
